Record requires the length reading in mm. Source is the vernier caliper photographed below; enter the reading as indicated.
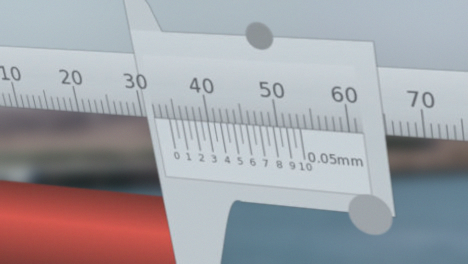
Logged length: 34.2 mm
